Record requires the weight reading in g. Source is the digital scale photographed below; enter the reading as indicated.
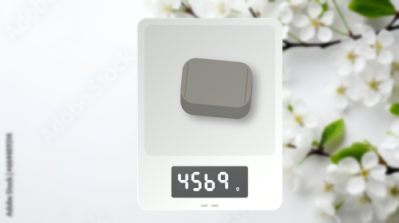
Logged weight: 4569 g
